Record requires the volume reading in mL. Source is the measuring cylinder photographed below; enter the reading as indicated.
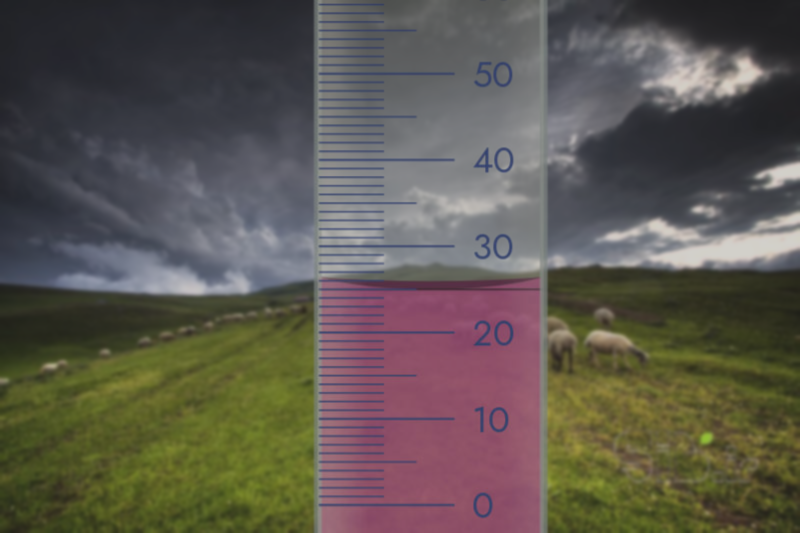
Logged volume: 25 mL
